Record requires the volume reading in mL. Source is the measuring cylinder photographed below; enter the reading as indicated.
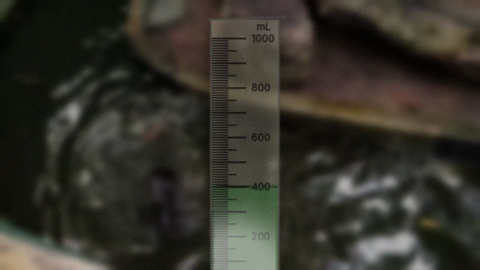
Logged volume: 400 mL
